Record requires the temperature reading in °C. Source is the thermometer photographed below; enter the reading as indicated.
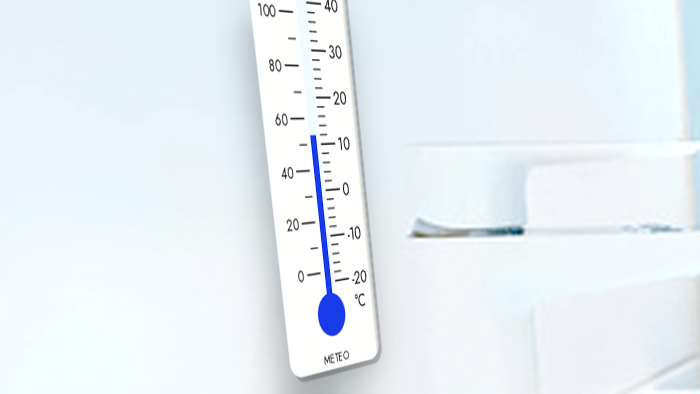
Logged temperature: 12 °C
